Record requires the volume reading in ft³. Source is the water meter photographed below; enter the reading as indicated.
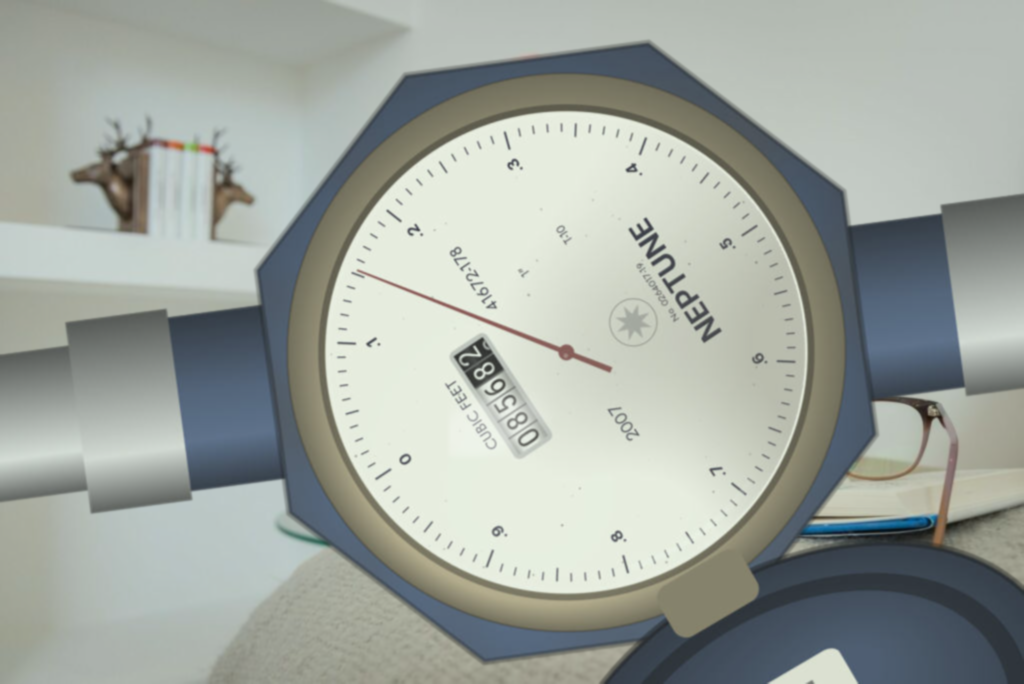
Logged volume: 85682.15 ft³
